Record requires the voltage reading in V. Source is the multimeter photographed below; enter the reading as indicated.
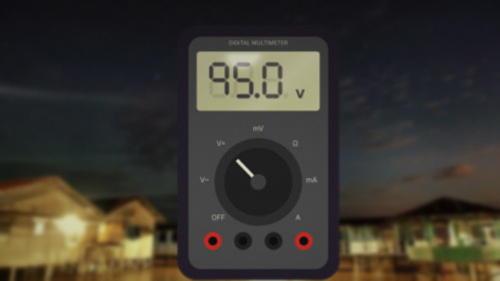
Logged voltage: 95.0 V
